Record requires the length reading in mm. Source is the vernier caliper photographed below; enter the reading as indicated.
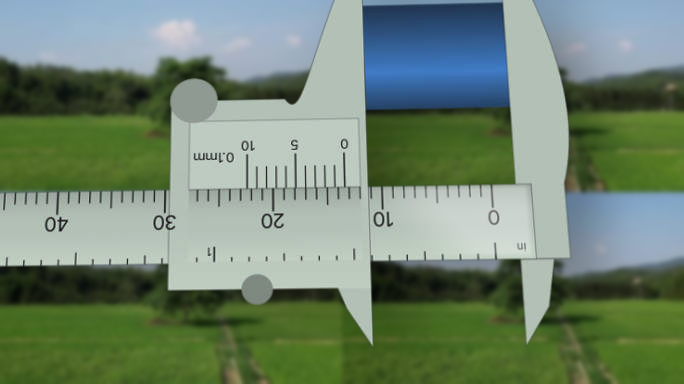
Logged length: 13.4 mm
